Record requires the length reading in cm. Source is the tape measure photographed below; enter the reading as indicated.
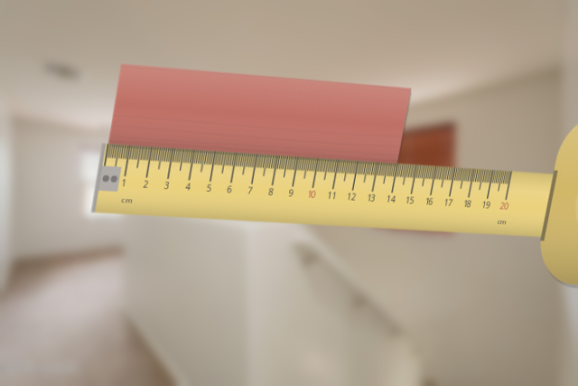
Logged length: 14 cm
